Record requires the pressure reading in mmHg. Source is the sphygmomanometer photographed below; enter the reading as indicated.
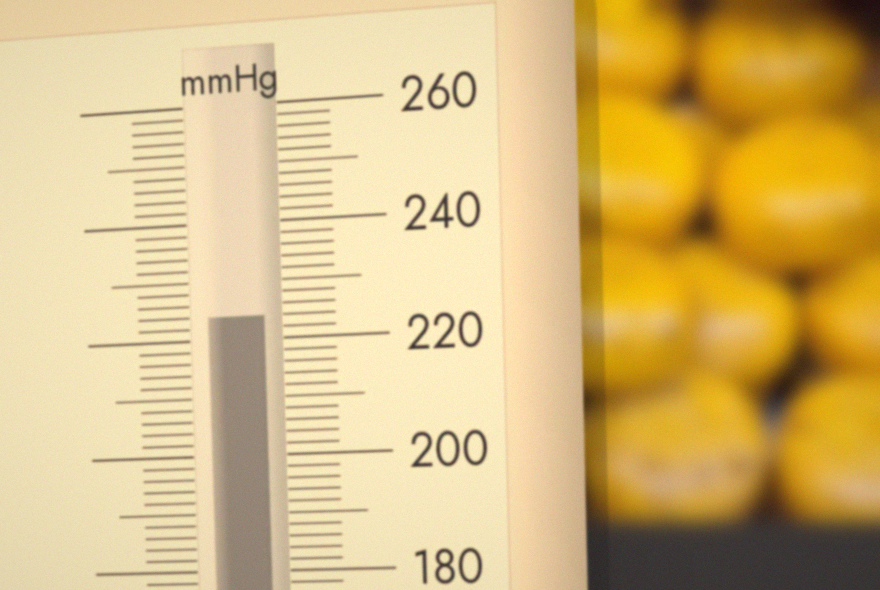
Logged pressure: 224 mmHg
